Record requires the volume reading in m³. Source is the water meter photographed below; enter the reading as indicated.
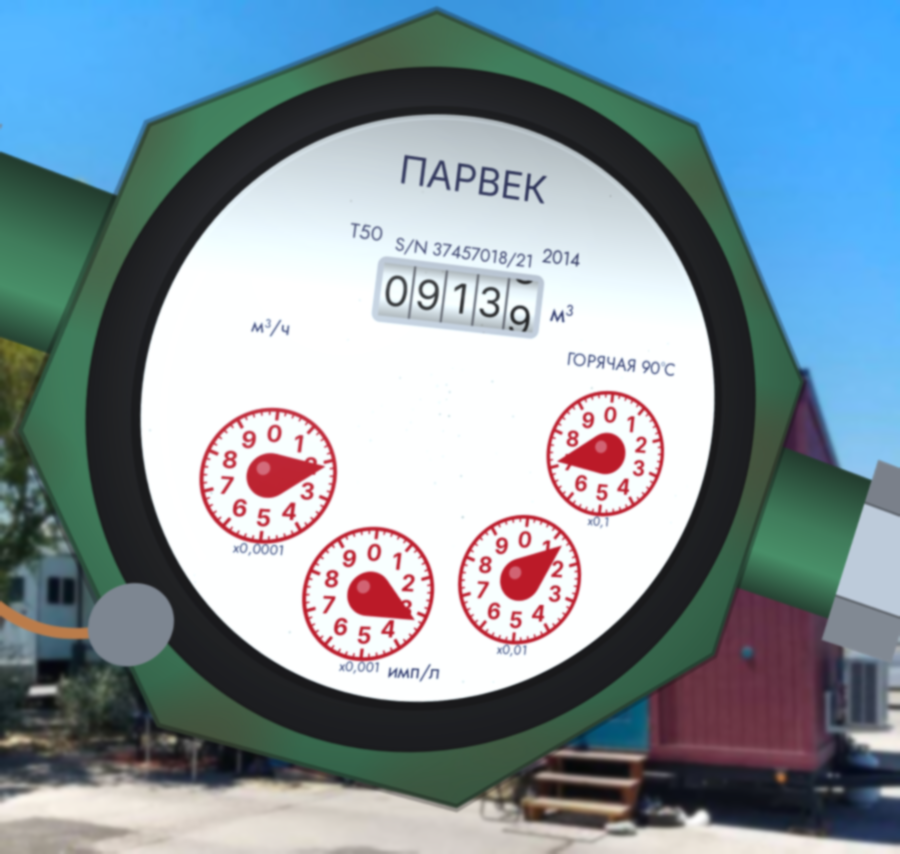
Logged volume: 9138.7132 m³
